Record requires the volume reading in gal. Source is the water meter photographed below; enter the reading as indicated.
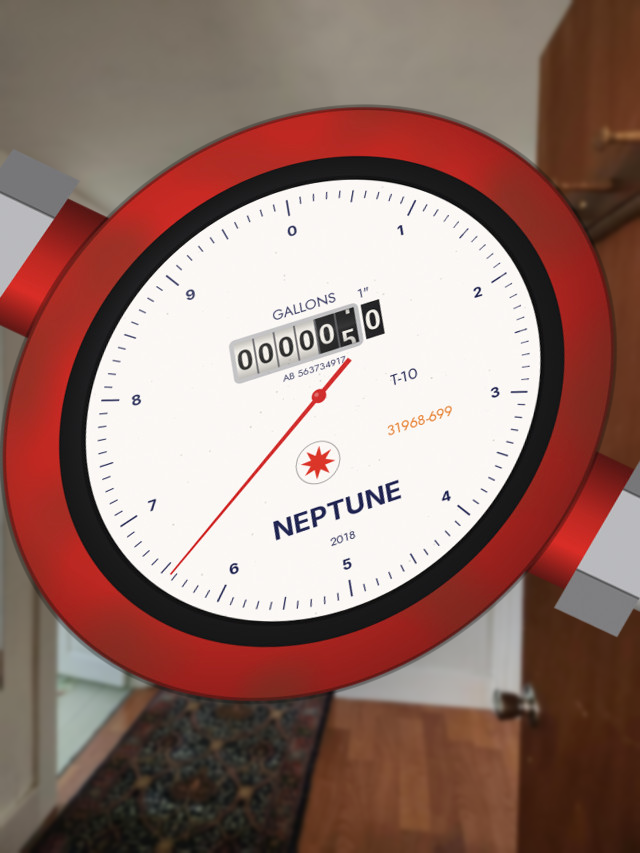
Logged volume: 46.4 gal
